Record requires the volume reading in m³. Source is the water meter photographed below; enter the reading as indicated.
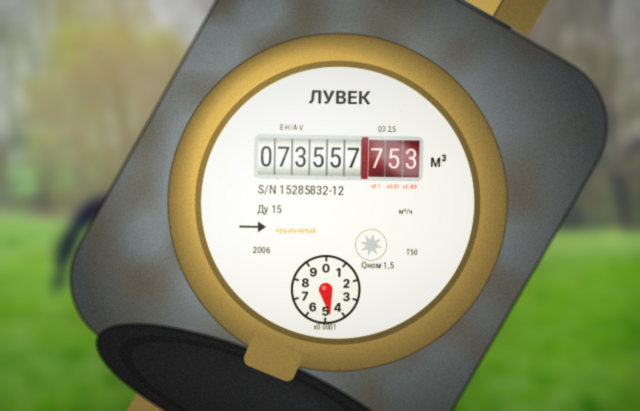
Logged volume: 73557.7534 m³
